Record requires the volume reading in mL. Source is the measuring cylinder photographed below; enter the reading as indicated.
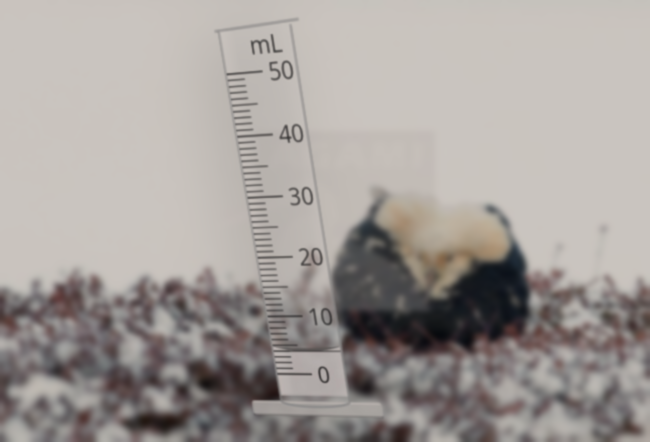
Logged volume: 4 mL
